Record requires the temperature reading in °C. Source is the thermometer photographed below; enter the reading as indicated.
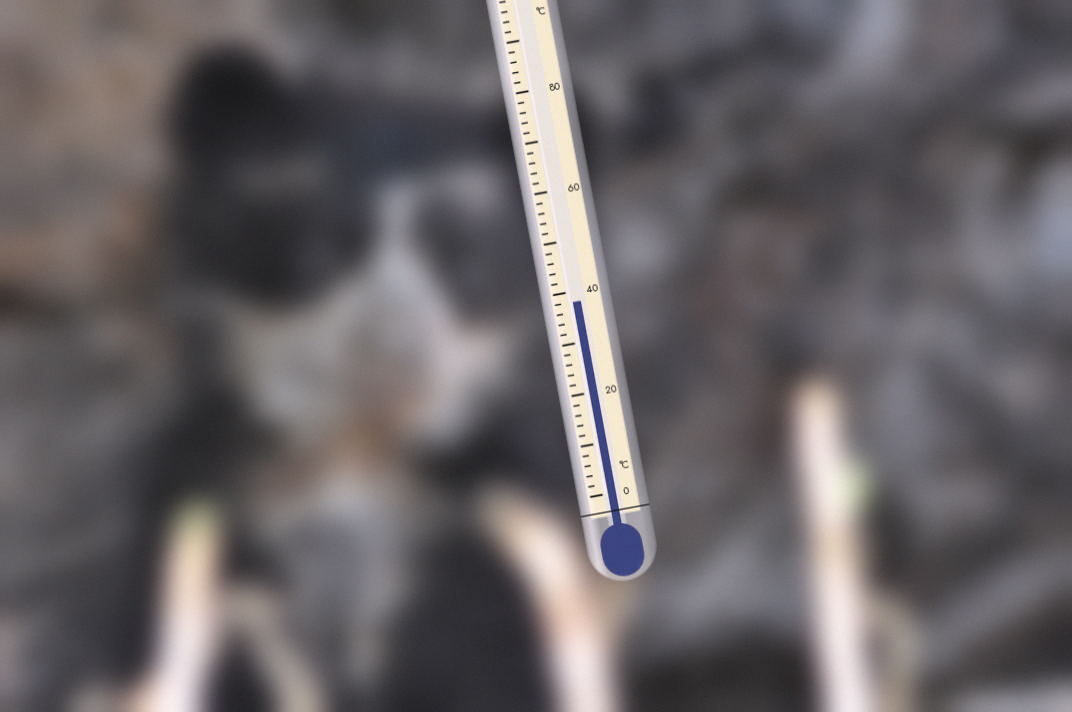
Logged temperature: 38 °C
